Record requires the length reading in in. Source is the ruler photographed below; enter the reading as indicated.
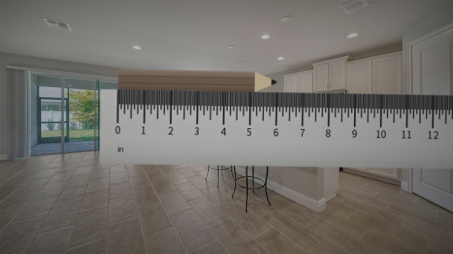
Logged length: 6 in
